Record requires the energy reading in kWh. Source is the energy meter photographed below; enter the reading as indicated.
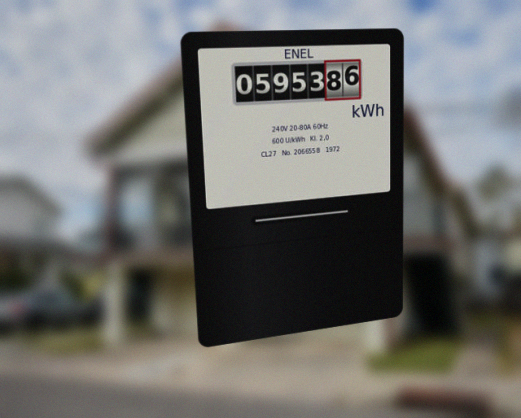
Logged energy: 5953.86 kWh
